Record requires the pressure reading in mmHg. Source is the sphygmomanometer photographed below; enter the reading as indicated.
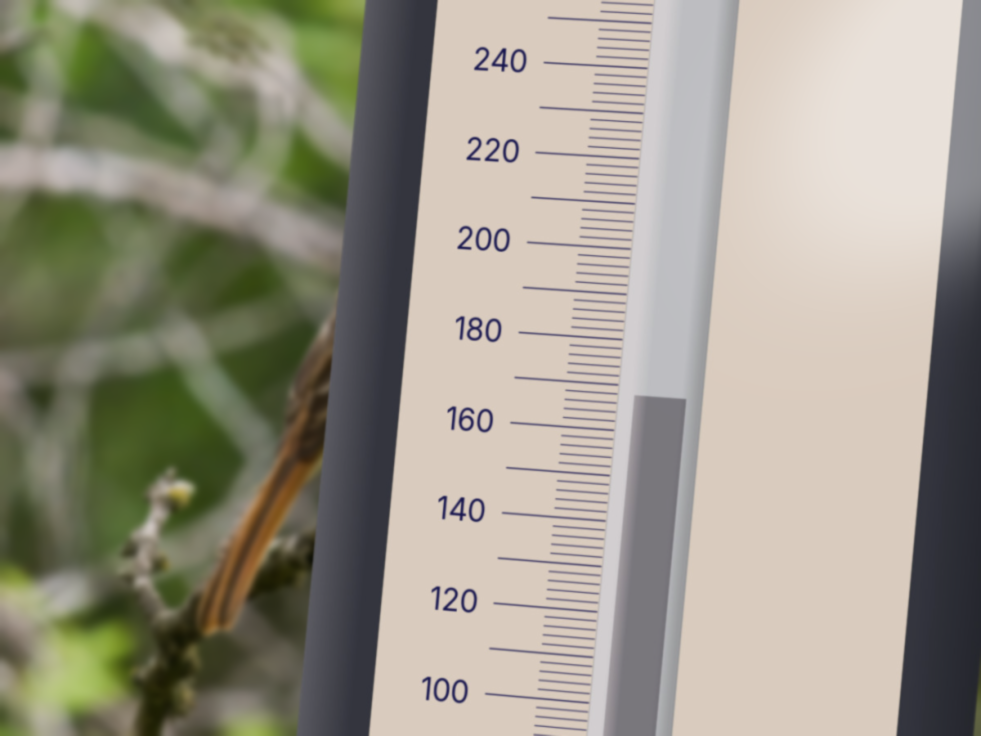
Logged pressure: 168 mmHg
